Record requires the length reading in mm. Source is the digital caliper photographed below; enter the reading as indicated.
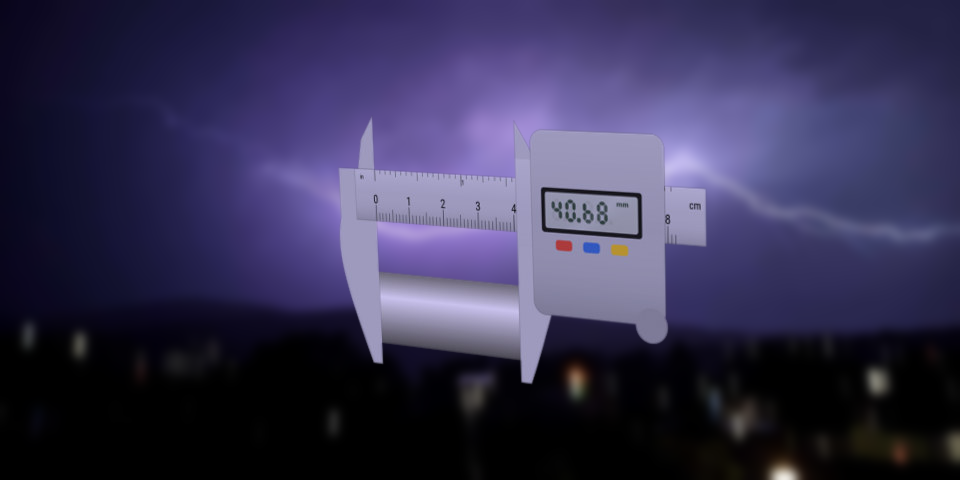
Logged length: 40.68 mm
